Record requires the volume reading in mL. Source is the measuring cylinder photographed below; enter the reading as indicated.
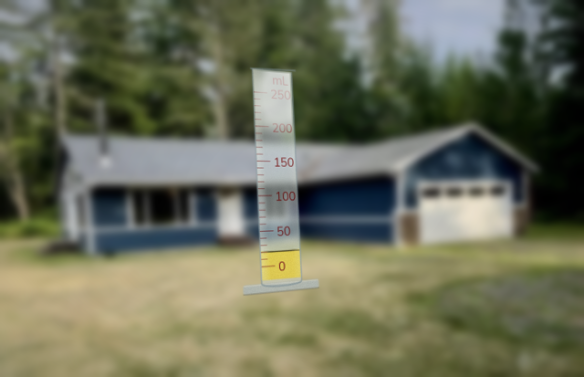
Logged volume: 20 mL
